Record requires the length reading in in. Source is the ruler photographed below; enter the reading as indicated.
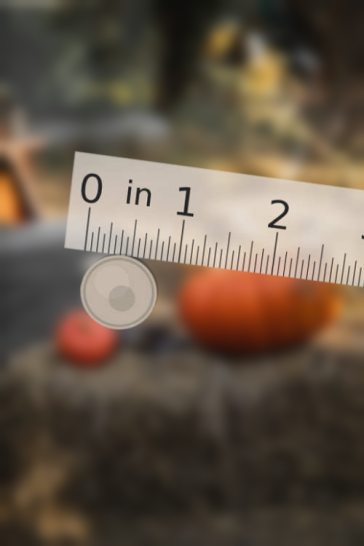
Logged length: 0.8125 in
